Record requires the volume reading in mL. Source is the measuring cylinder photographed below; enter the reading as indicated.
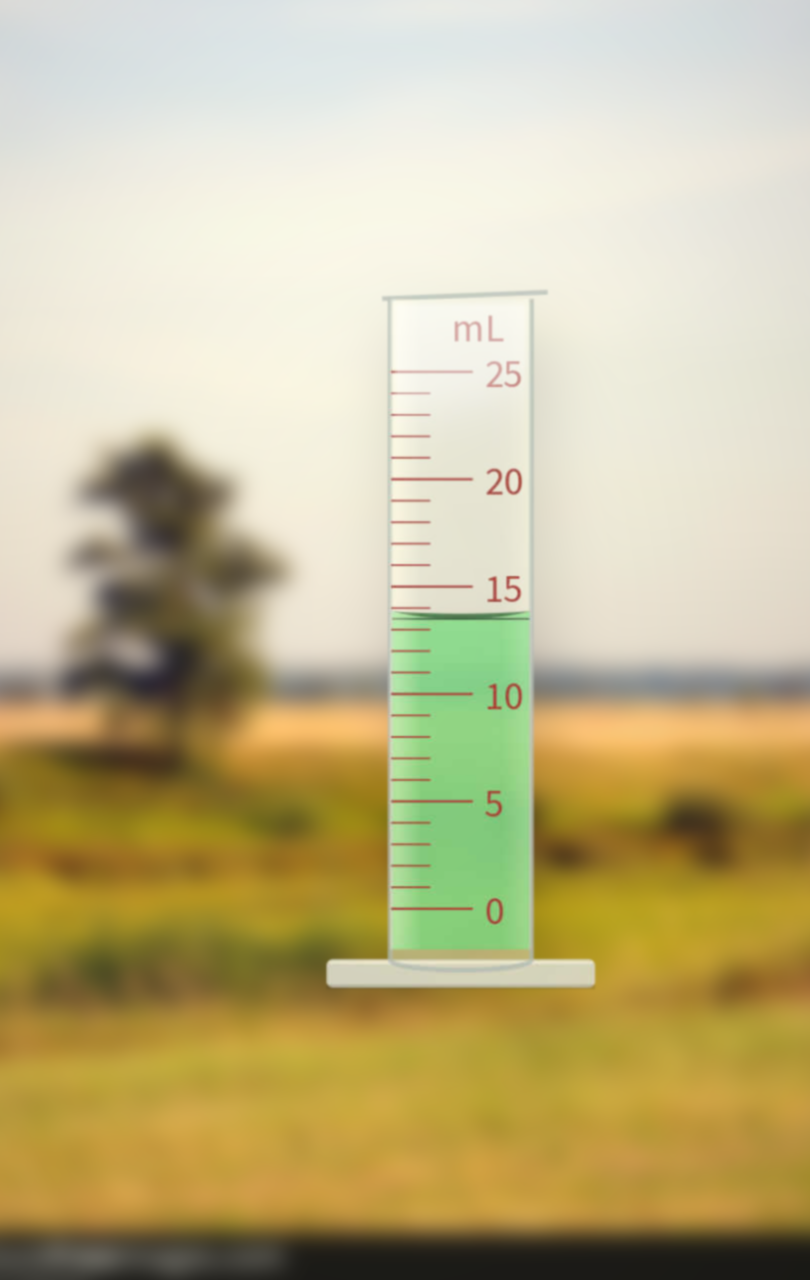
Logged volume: 13.5 mL
